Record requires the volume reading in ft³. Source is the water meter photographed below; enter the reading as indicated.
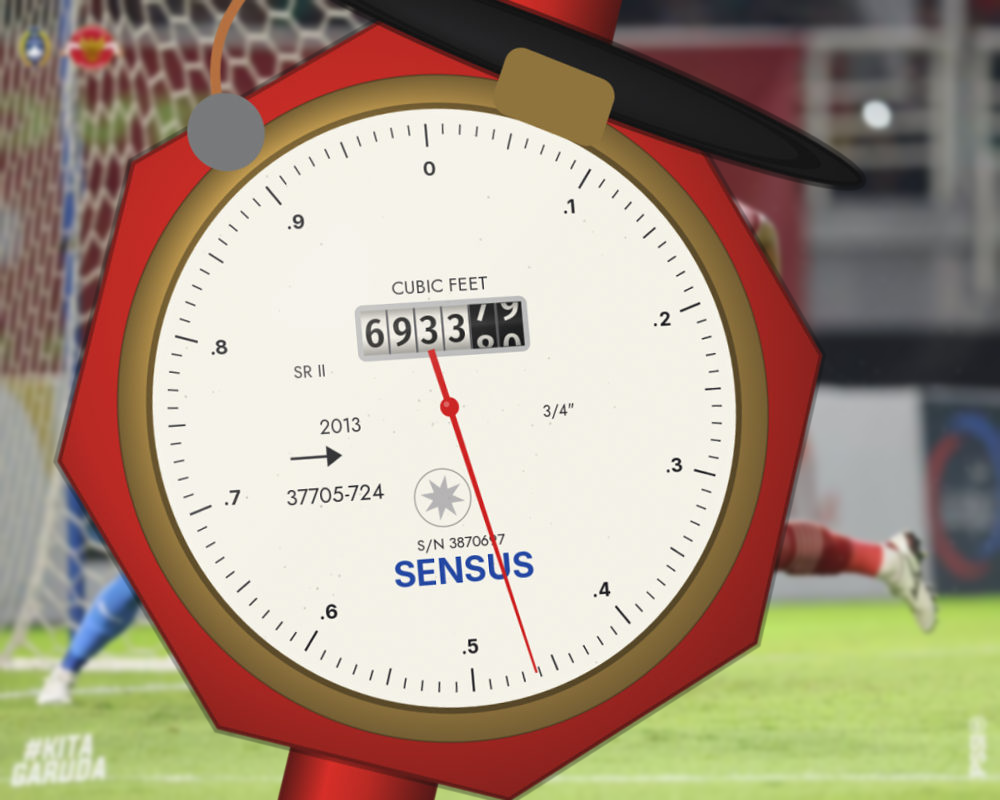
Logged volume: 693379.46 ft³
